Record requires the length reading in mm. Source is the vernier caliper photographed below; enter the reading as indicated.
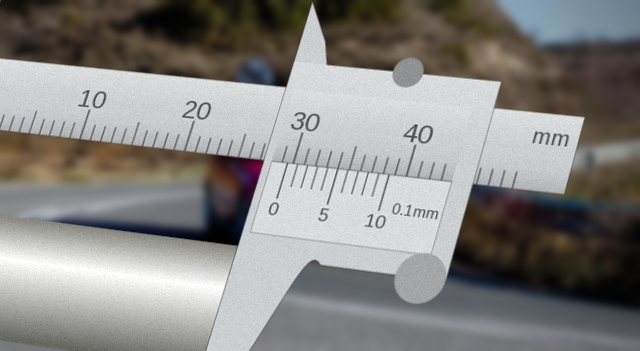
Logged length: 29.5 mm
